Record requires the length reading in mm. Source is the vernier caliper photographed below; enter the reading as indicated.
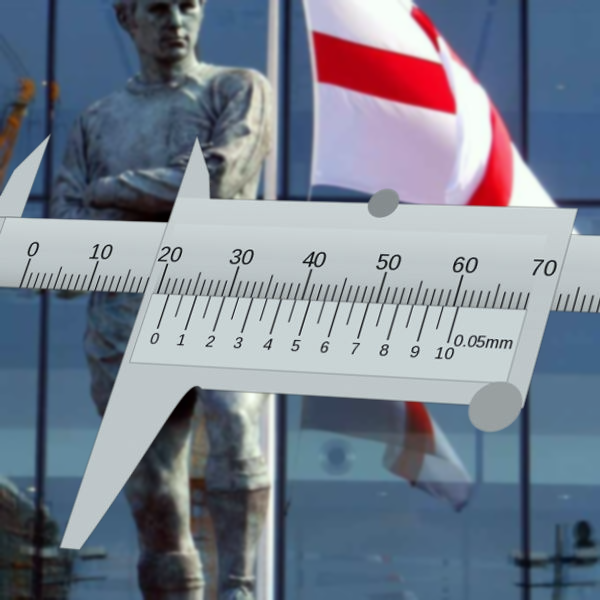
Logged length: 21.6 mm
